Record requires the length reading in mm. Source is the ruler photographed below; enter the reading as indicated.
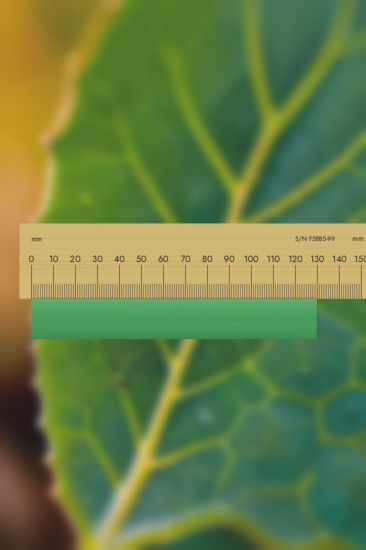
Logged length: 130 mm
